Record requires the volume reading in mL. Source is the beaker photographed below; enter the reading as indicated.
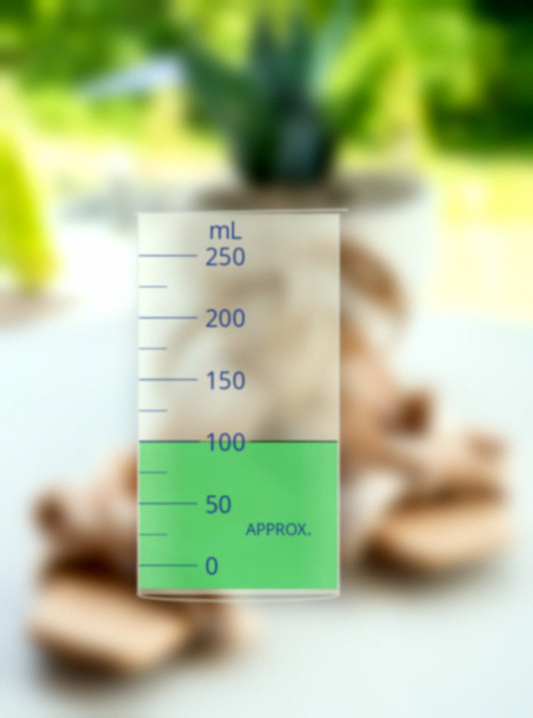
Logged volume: 100 mL
